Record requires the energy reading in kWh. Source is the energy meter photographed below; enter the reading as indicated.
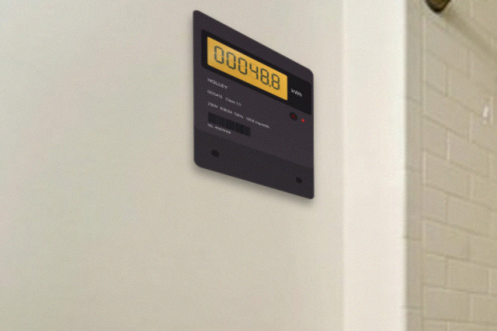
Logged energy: 48.8 kWh
